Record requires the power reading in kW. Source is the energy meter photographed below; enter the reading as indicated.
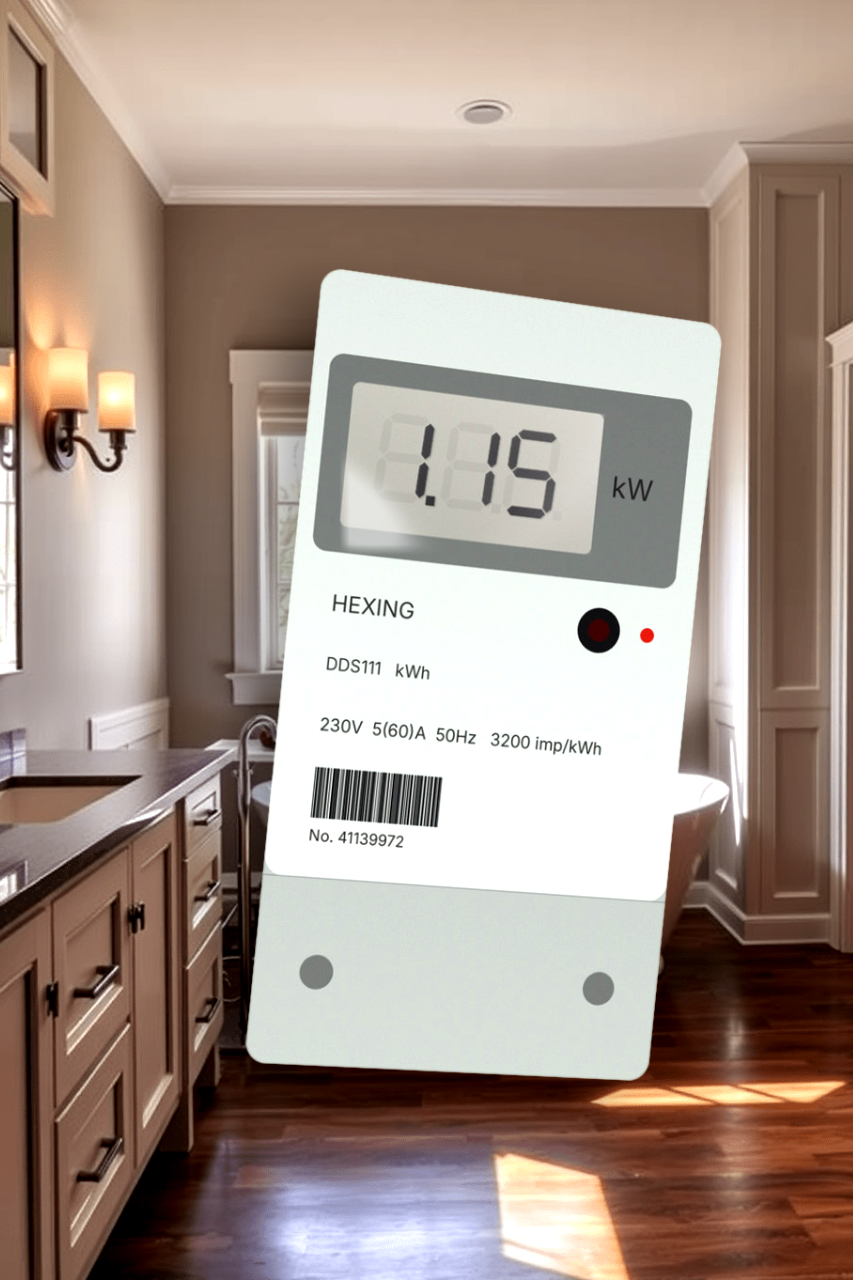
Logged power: 1.15 kW
